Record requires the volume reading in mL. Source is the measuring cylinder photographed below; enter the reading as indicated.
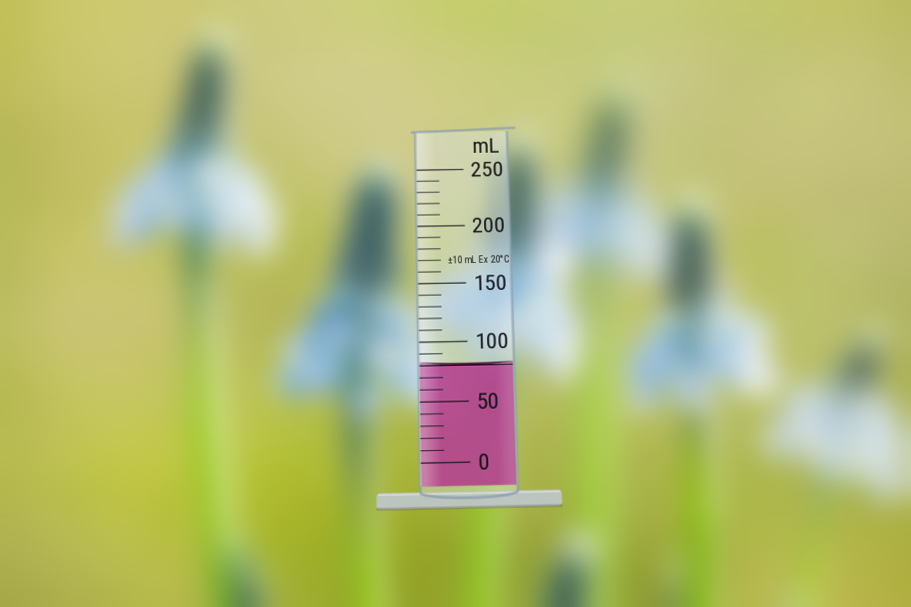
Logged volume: 80 mL
